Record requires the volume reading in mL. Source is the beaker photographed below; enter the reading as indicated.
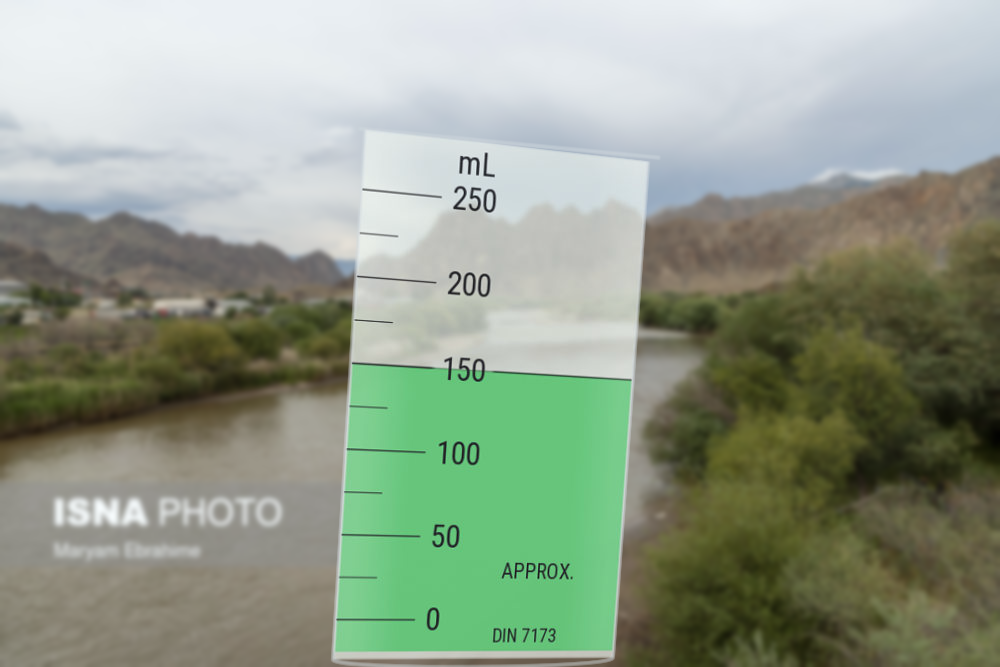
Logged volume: 150 mL
